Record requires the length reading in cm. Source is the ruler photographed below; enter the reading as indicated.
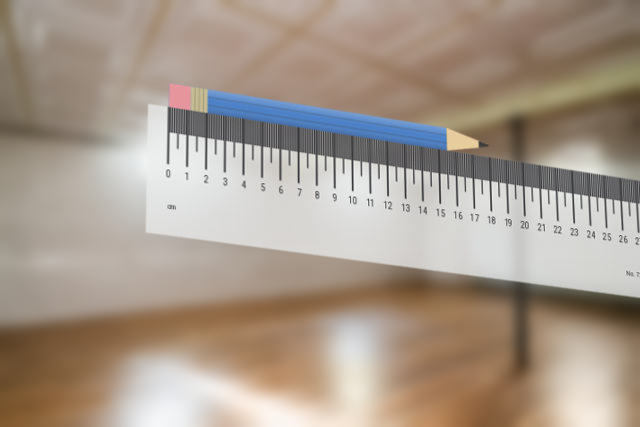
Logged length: 18 cm
